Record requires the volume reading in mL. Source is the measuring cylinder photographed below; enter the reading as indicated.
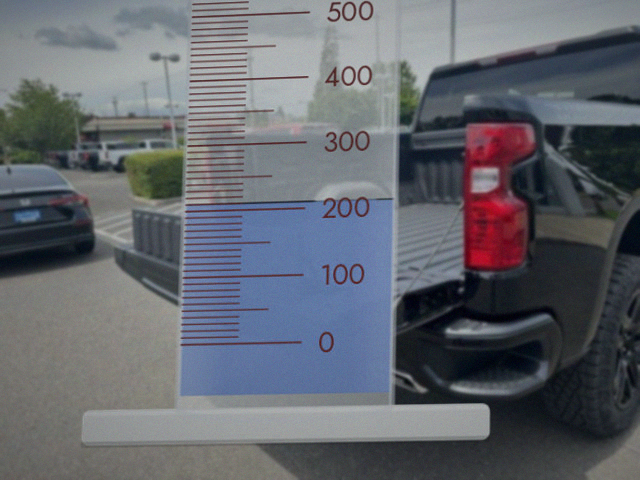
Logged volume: 210 mL
